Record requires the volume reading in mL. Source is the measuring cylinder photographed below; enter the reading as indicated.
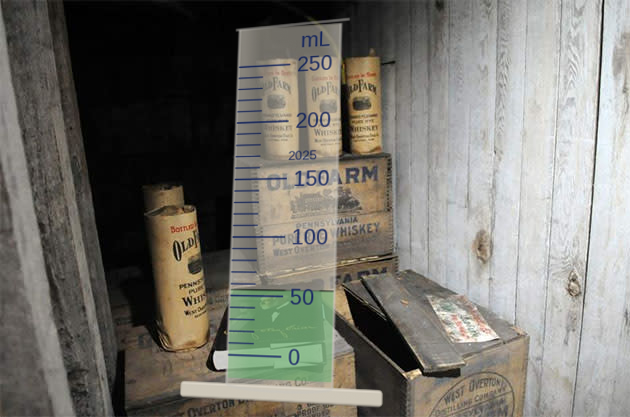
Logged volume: 55 mL
